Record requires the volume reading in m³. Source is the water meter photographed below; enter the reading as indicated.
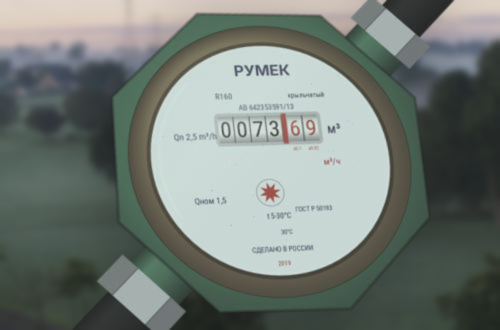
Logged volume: 73.69 m³
